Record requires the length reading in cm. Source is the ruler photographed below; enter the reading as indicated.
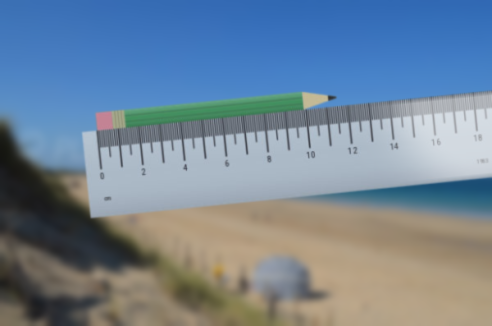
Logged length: 11.5 cm
